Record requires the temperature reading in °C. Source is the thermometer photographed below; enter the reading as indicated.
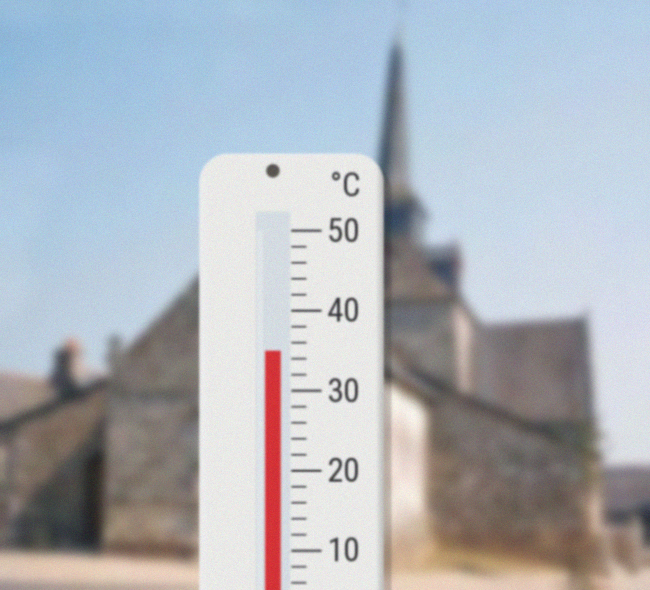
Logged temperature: 35 °C
